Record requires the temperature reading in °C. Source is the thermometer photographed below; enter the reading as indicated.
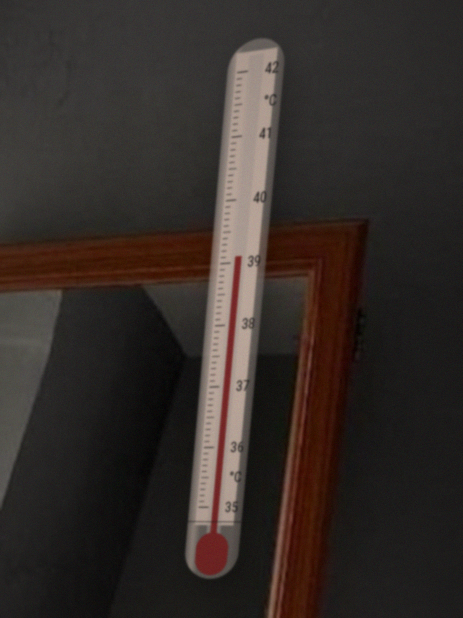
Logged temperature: 39.1 °C
